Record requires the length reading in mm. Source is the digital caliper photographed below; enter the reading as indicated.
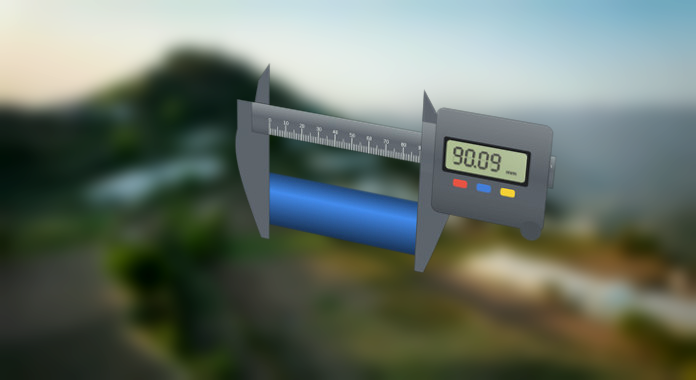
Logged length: 90.09 mm
